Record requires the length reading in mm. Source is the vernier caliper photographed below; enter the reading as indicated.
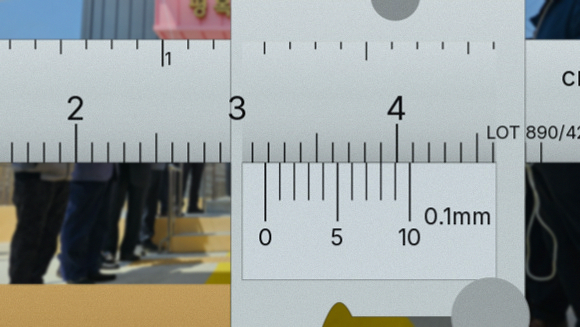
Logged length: 31.8 mm
